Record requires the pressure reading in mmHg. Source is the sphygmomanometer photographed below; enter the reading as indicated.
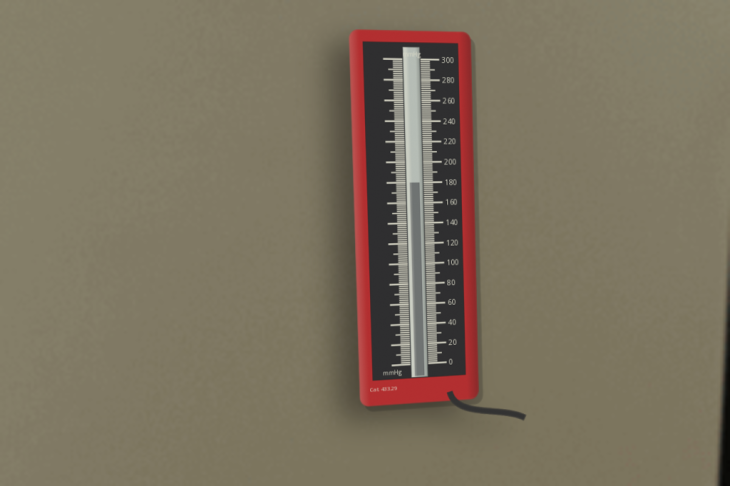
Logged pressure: 180 mmHg
